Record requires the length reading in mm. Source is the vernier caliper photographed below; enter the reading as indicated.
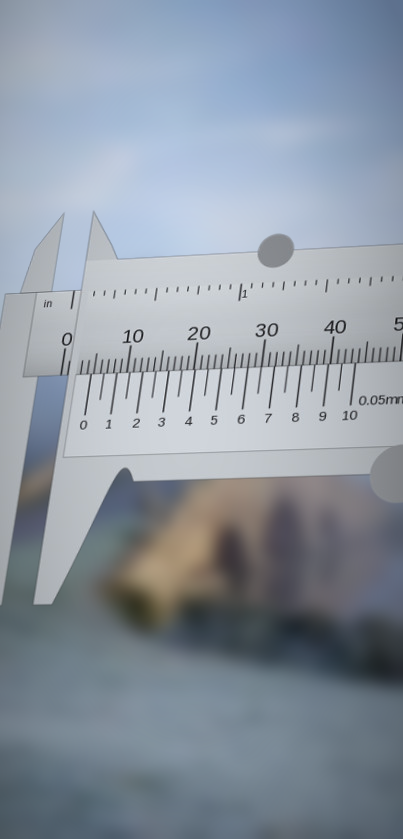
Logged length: 4.6 mm
